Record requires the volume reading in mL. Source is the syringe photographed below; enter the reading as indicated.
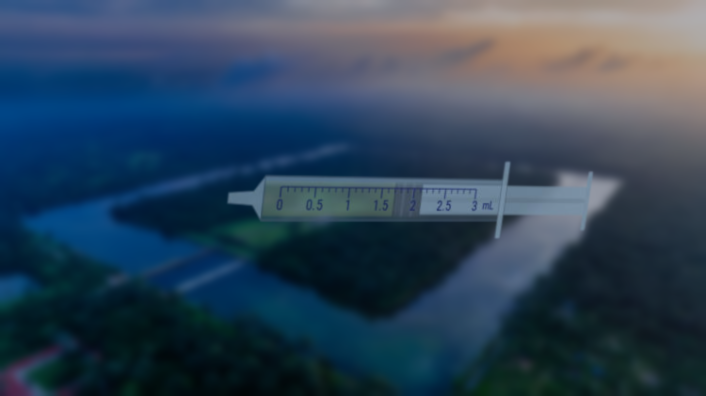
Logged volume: 1.7 mL
